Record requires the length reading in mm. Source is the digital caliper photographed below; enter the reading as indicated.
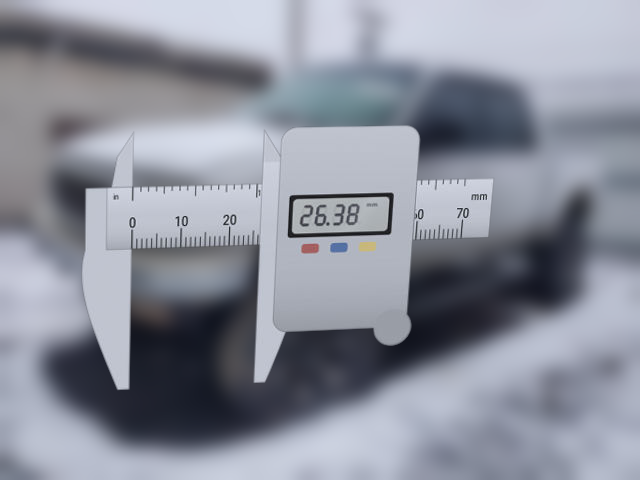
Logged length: 26.38 mm
